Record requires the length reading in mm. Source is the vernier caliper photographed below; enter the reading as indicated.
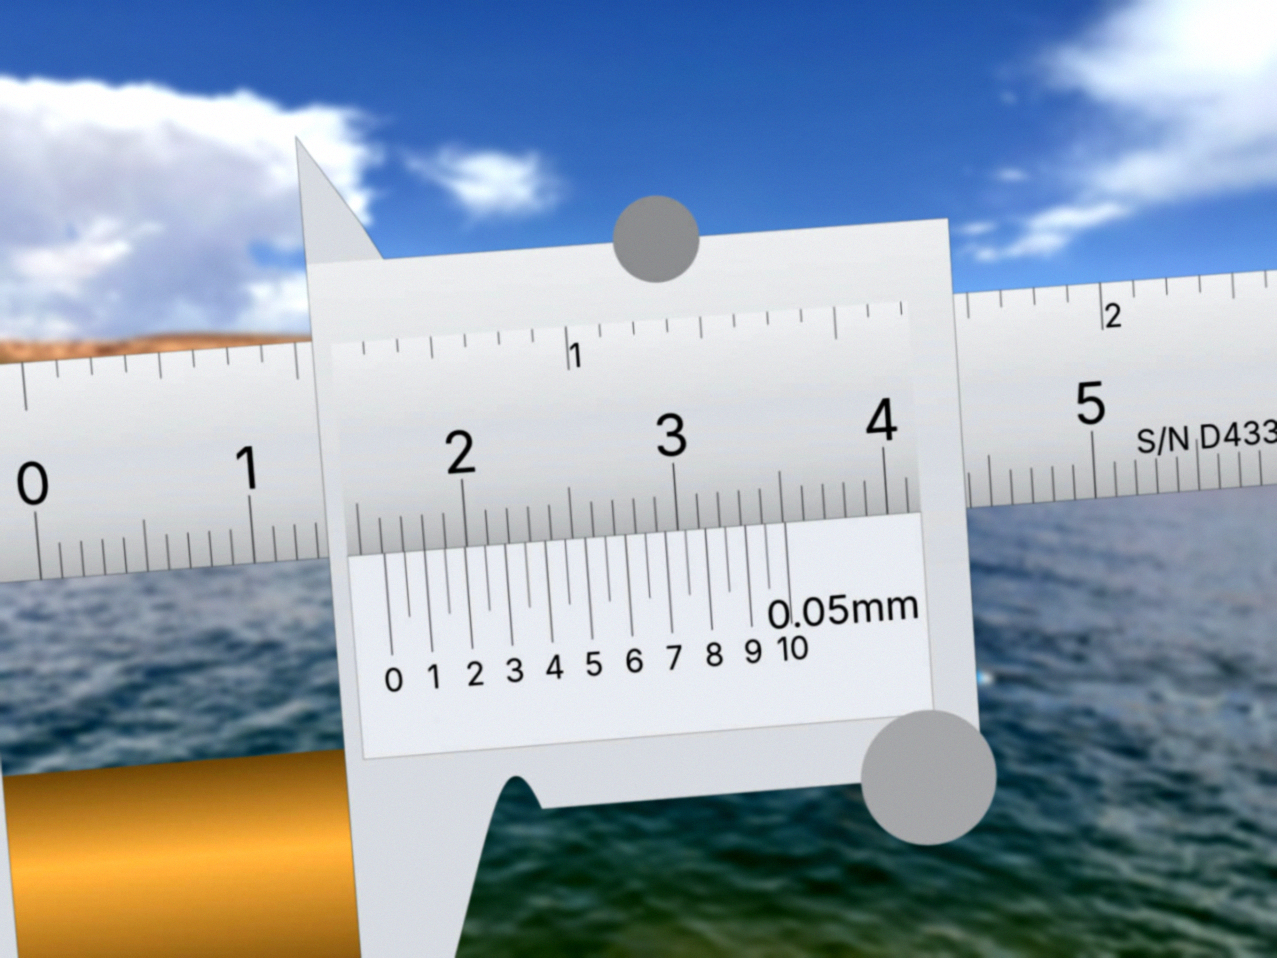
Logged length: 16.1 mm
